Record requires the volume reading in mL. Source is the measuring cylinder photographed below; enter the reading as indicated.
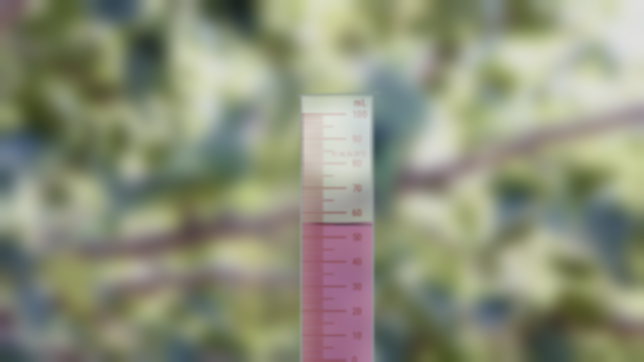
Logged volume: 55 mL
